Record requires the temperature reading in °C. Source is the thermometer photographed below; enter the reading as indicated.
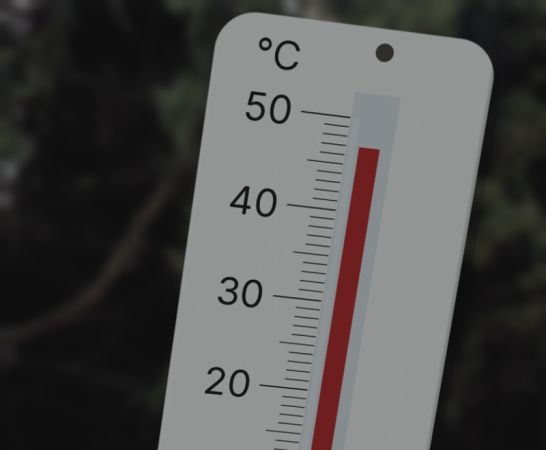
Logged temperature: 47 °C
